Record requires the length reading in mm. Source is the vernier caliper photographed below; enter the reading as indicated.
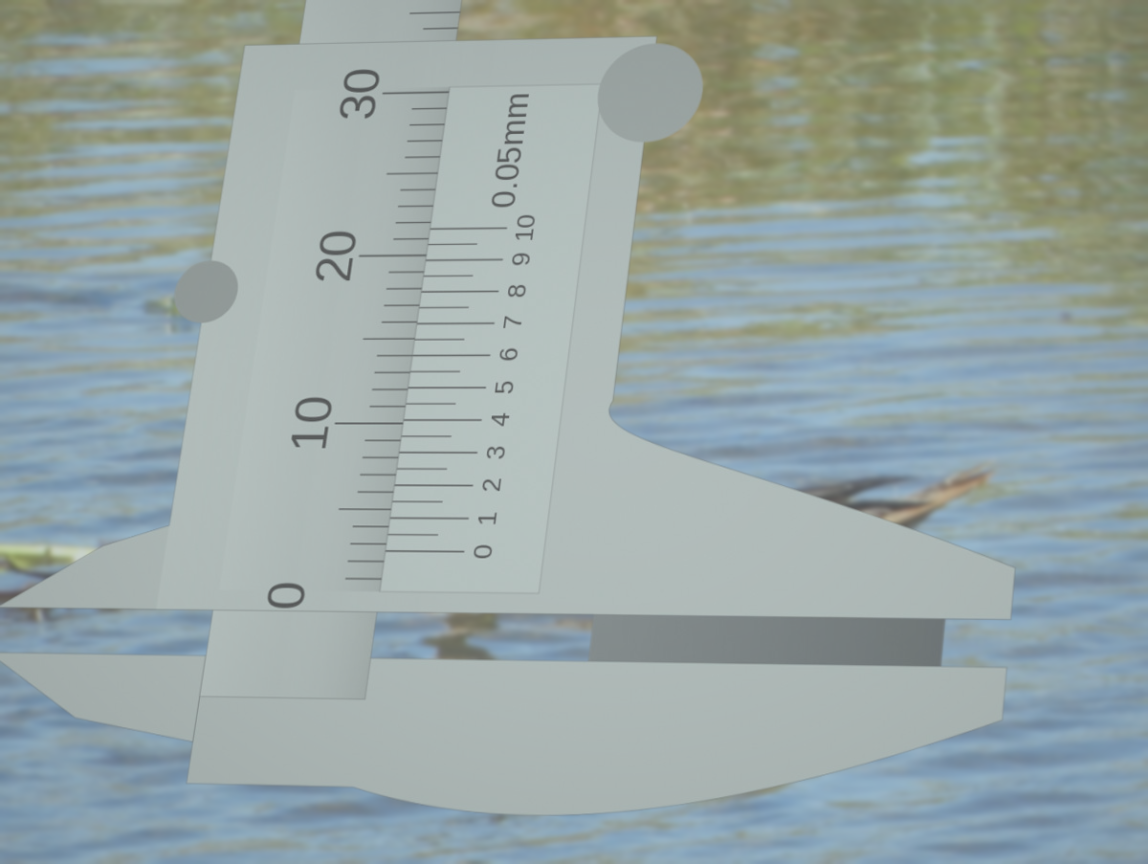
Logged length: 2.6 mm
